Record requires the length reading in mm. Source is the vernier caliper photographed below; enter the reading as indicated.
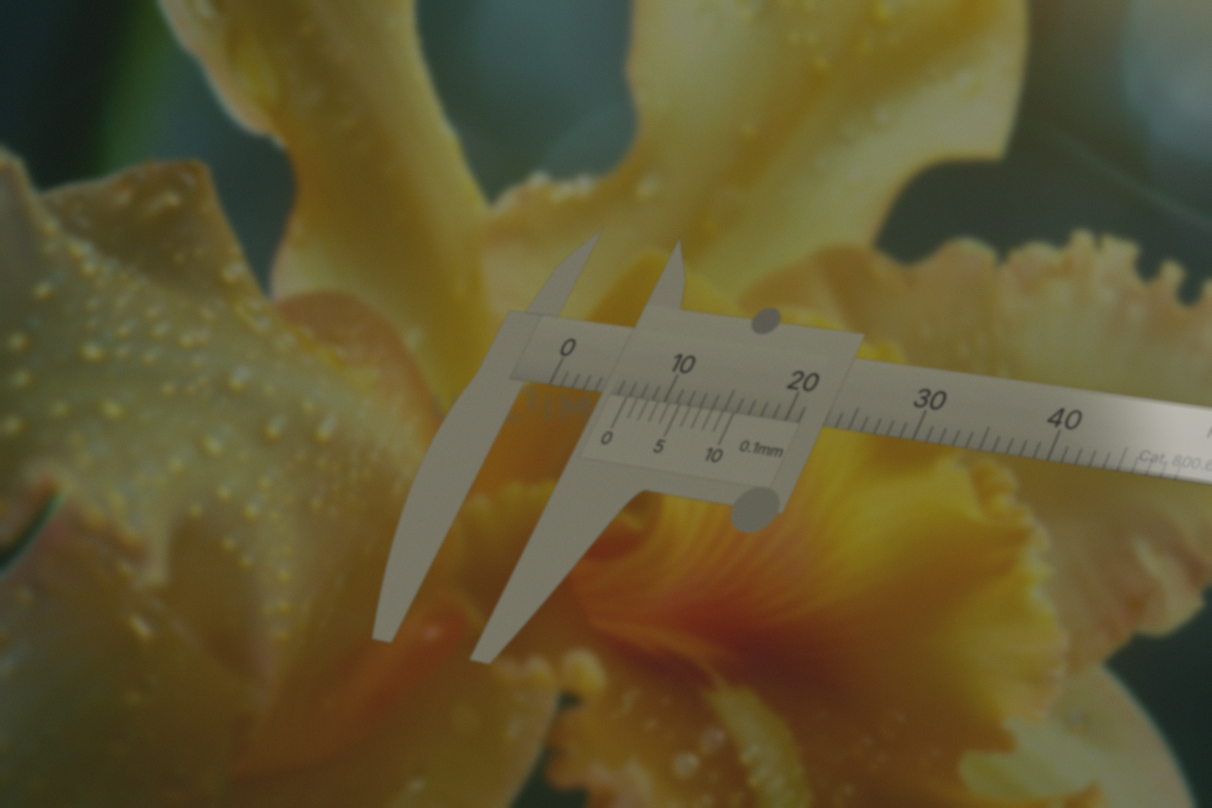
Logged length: 6.8 mm
